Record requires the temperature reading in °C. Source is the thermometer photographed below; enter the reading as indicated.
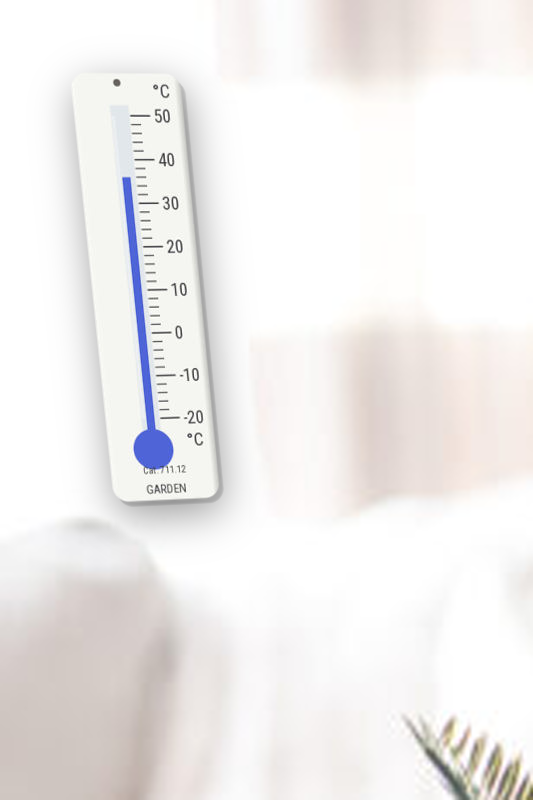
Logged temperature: 36 °C
